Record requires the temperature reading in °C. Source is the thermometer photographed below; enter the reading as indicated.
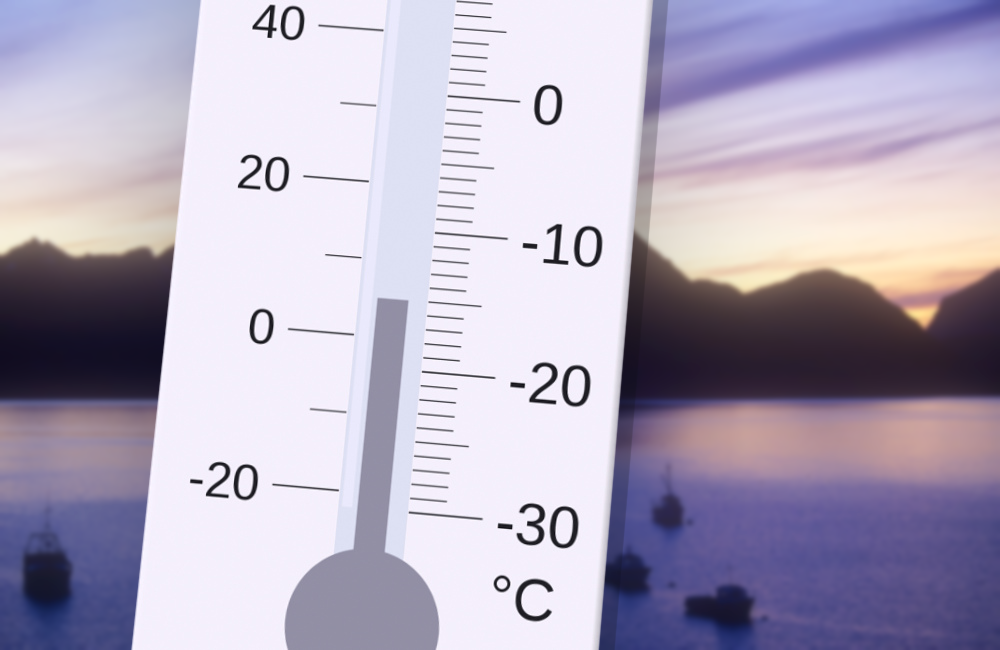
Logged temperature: -15 °C
